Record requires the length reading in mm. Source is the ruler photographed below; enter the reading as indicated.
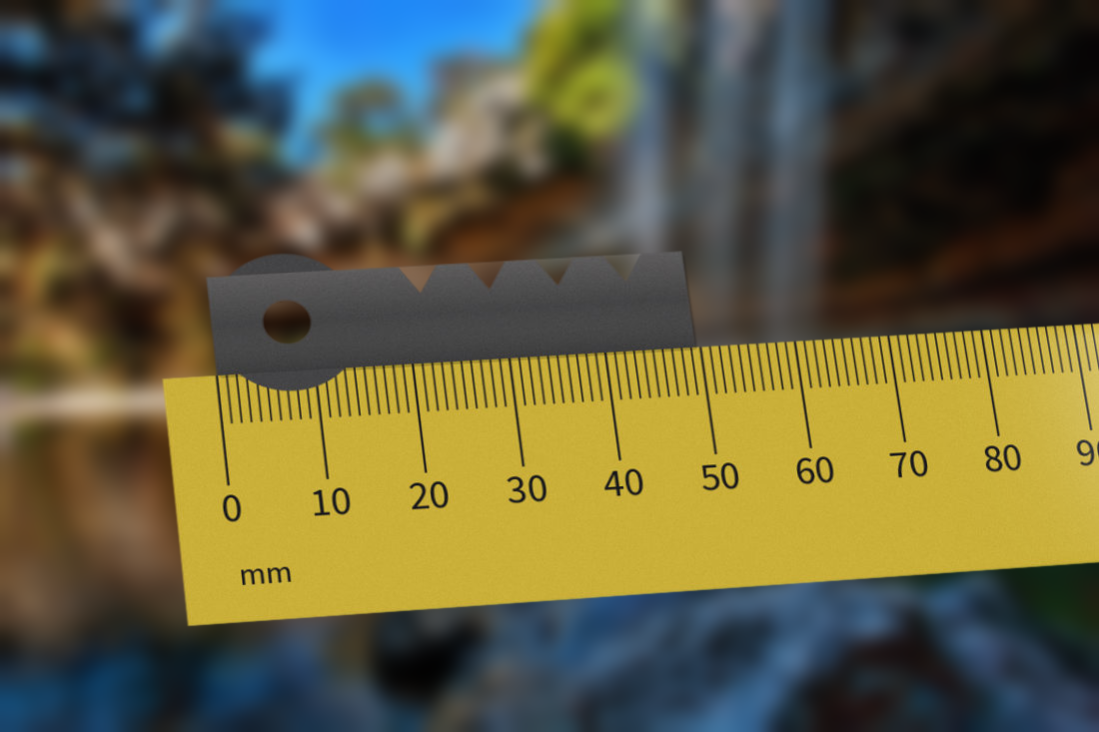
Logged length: 49.5 mm
